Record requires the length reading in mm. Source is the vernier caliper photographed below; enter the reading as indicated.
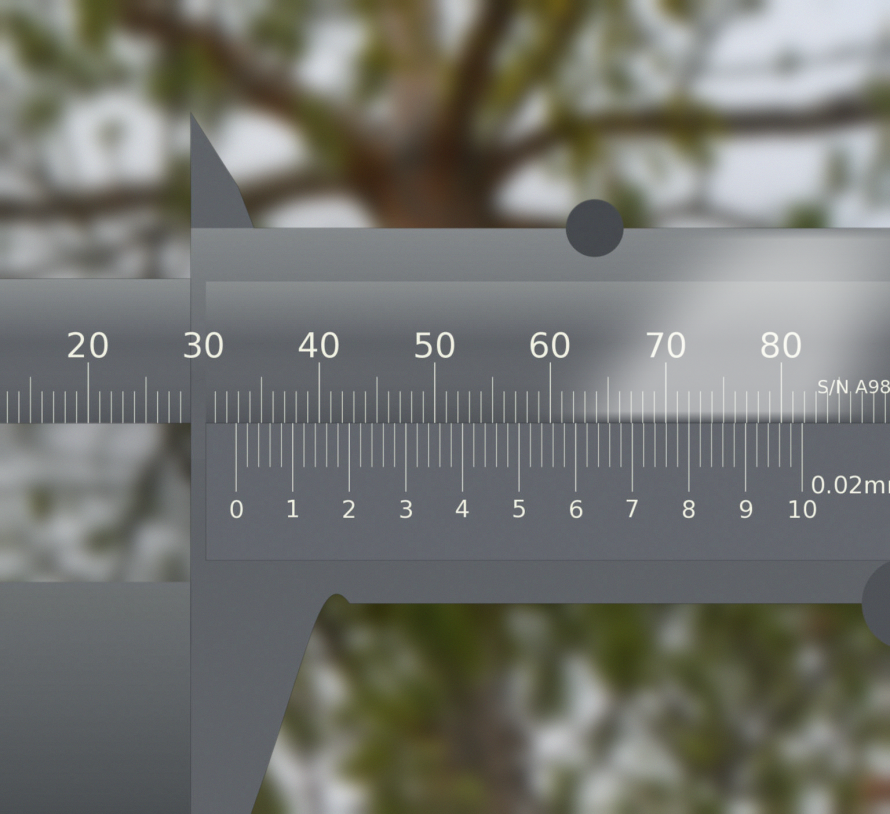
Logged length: 32.8 mm
